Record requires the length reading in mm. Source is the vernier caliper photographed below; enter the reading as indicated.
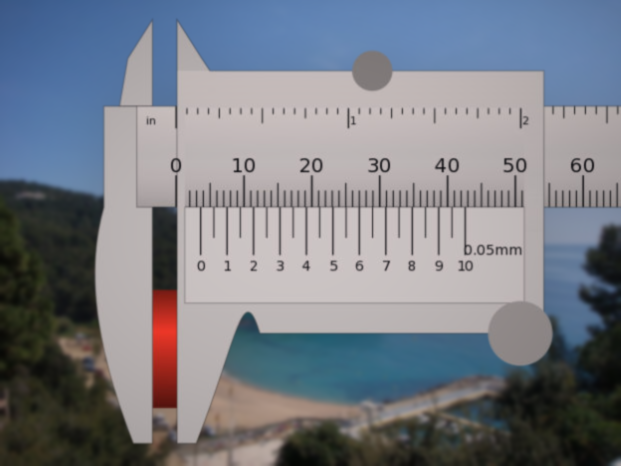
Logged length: 3.6 mm
